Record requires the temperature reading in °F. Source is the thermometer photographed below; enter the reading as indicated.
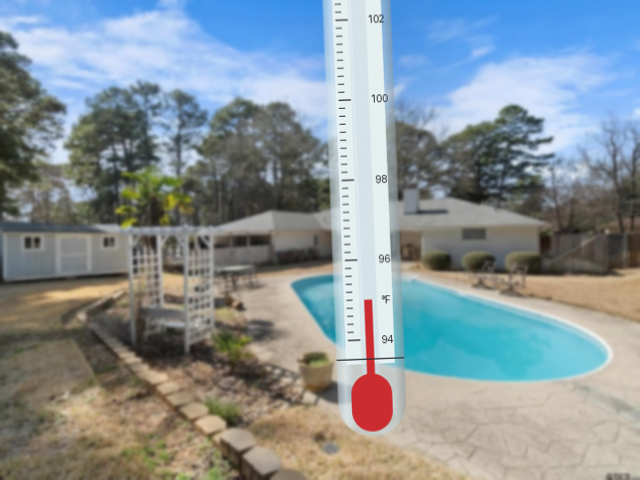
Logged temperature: 95 °F
